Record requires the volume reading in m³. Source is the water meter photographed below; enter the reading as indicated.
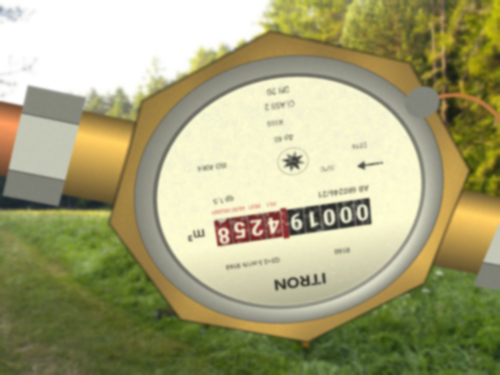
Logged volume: 19.4258 m³
